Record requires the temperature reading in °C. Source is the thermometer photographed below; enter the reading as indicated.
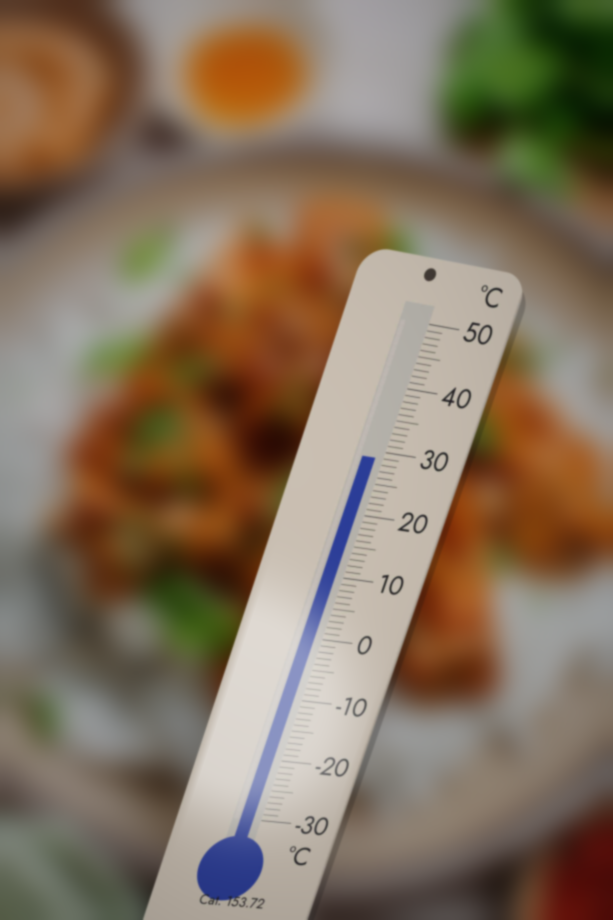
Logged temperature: 29 °C
